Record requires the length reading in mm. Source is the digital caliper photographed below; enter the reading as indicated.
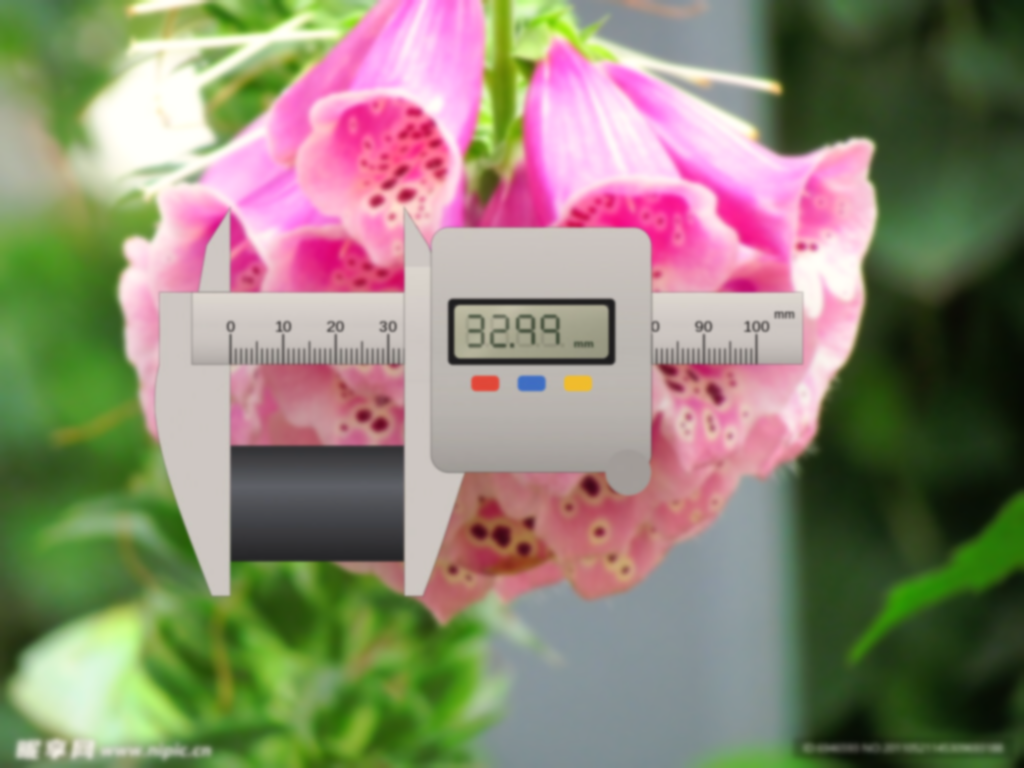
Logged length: 32.99 mm
